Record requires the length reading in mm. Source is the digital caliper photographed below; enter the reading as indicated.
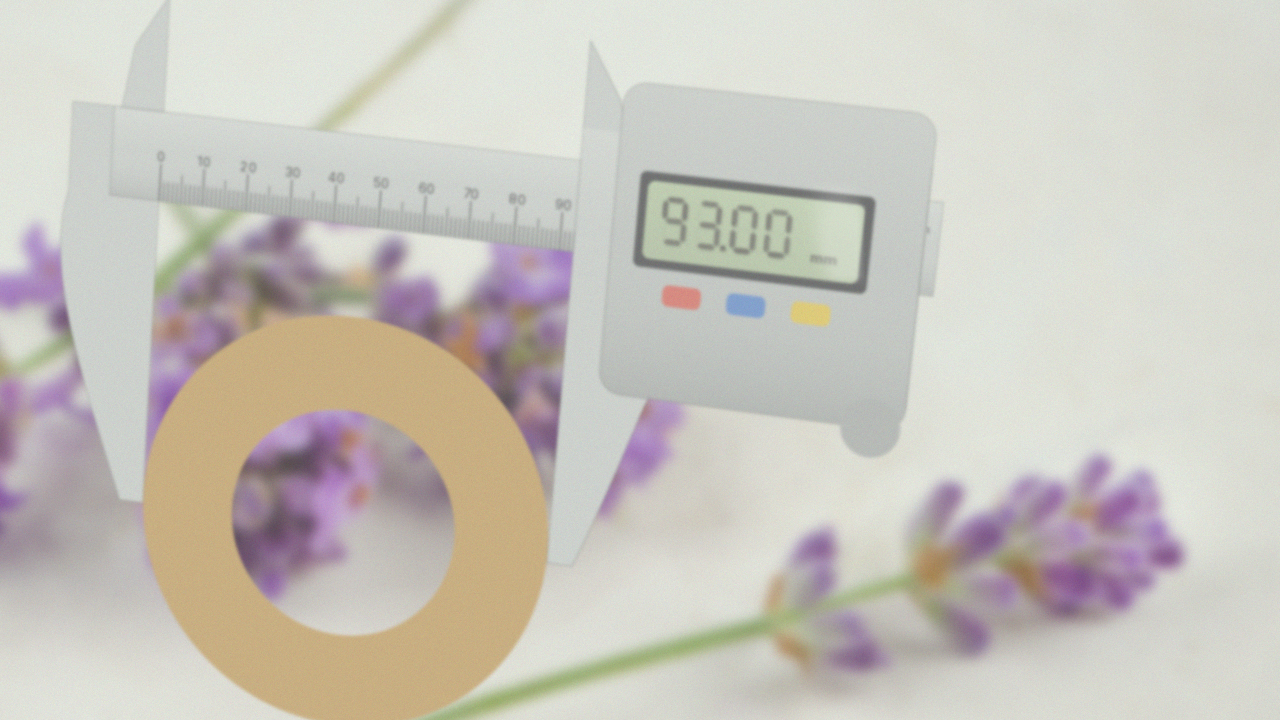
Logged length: 93.00 mm
